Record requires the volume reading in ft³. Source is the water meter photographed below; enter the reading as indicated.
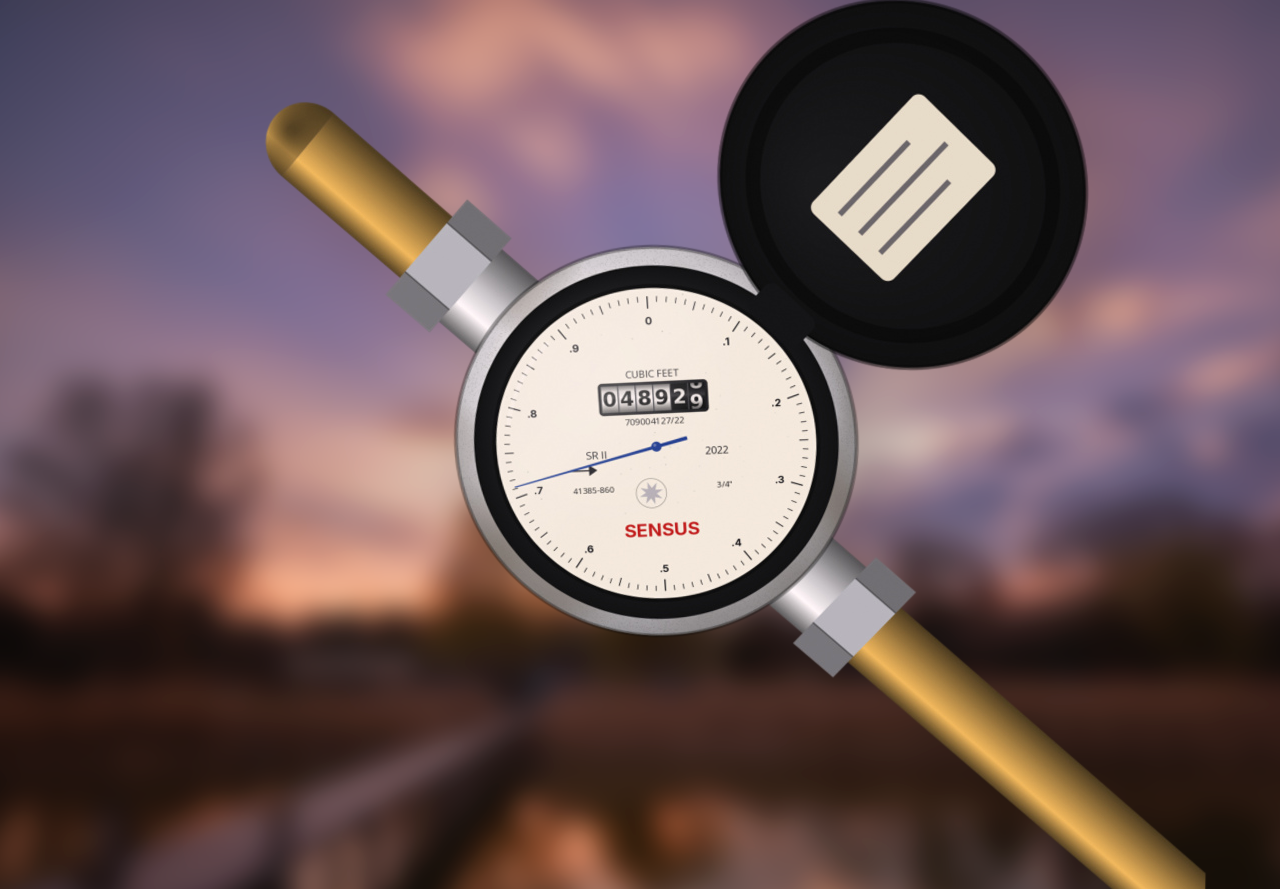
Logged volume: 48928.71 ft³
